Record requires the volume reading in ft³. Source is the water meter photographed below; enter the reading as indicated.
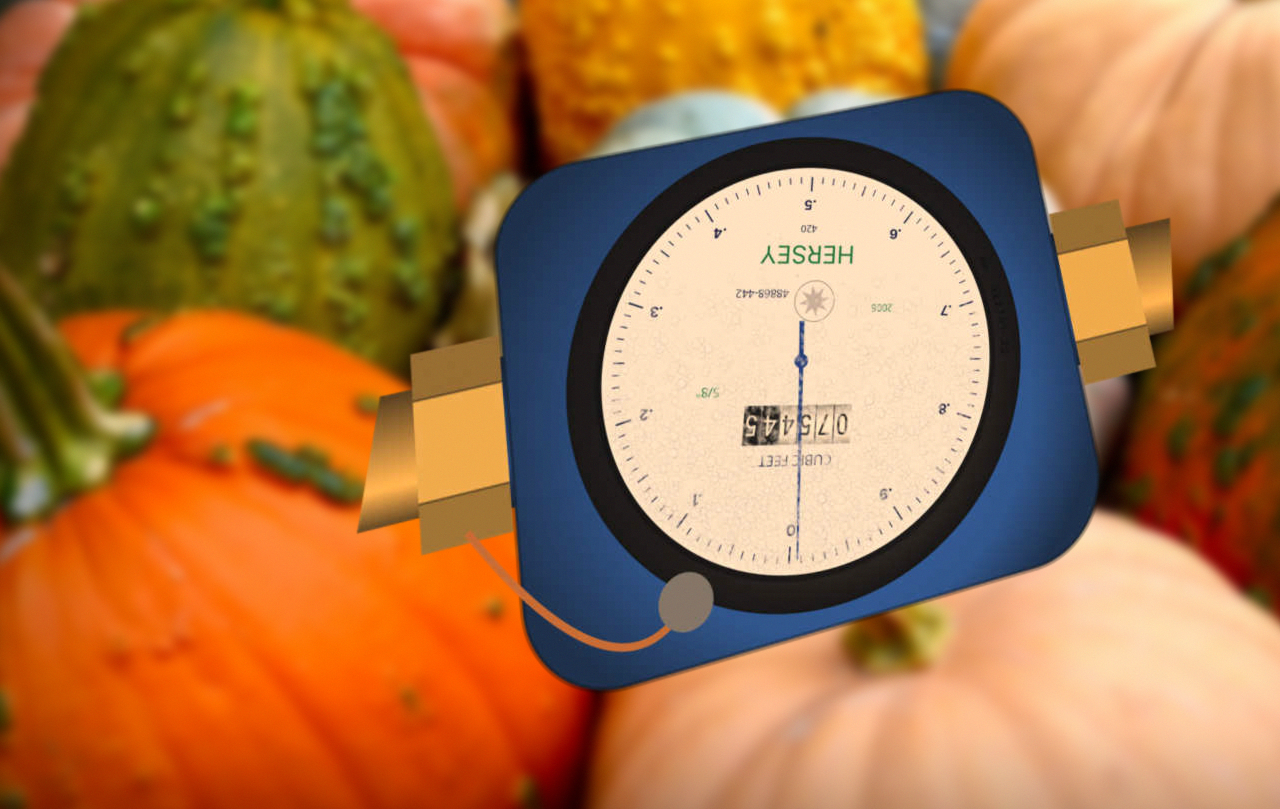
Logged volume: 75444.99 ft³
